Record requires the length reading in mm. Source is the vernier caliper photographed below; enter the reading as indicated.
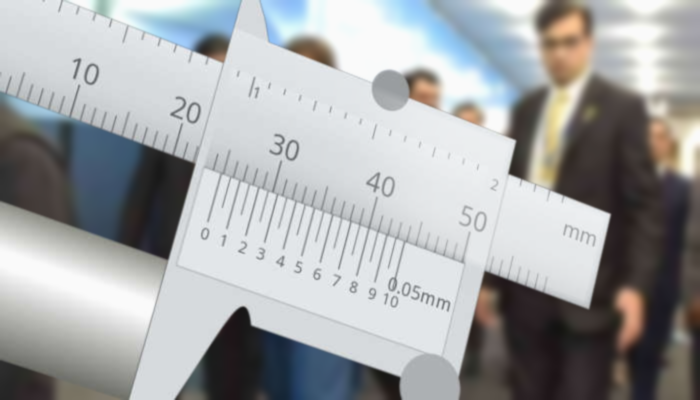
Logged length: 24.8 mm
